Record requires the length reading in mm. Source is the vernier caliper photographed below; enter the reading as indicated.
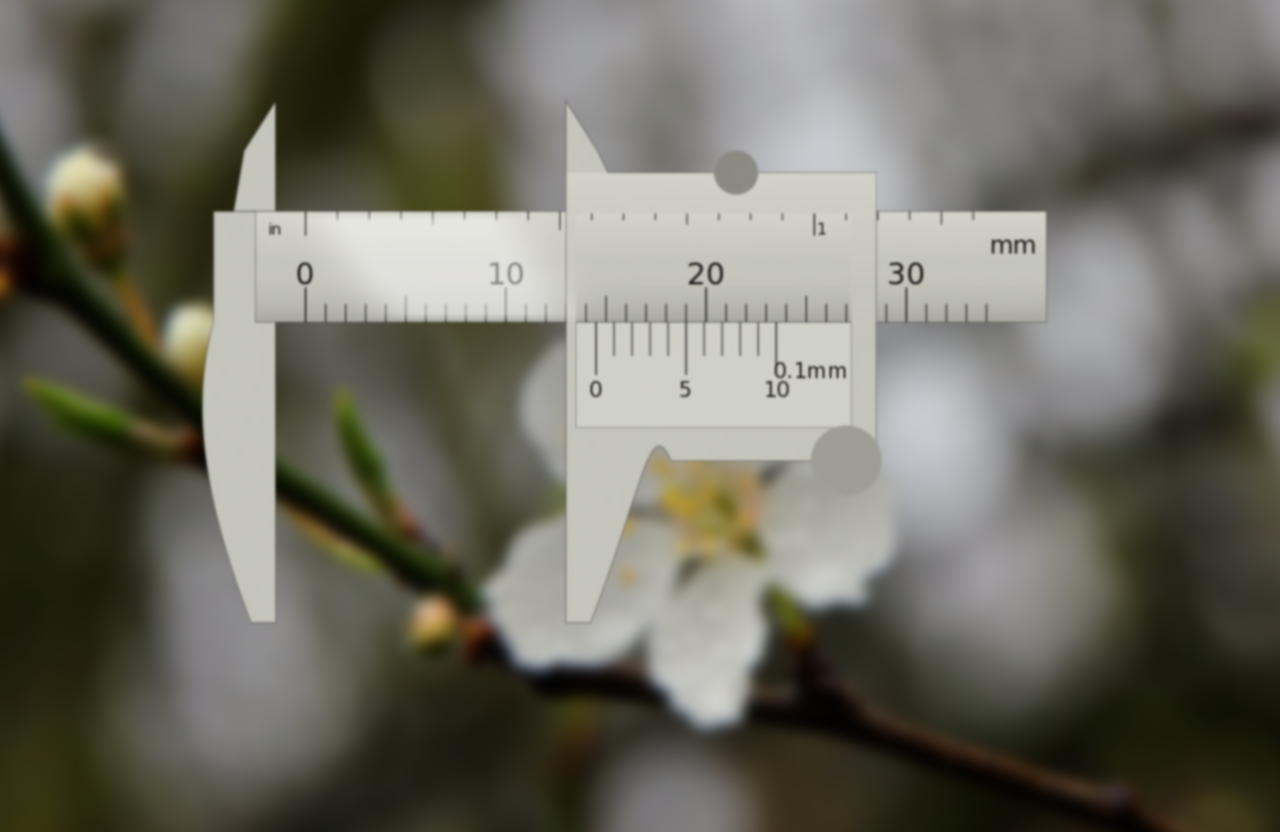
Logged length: 14.5 mm
